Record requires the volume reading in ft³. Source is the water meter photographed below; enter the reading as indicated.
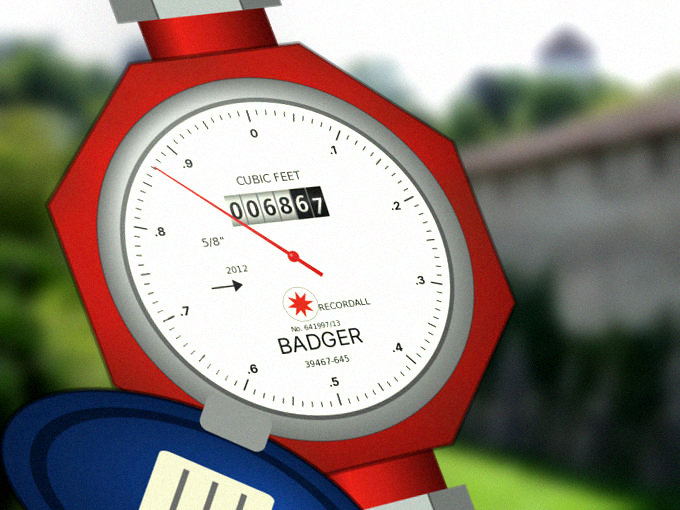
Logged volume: 6866.87 ft³
